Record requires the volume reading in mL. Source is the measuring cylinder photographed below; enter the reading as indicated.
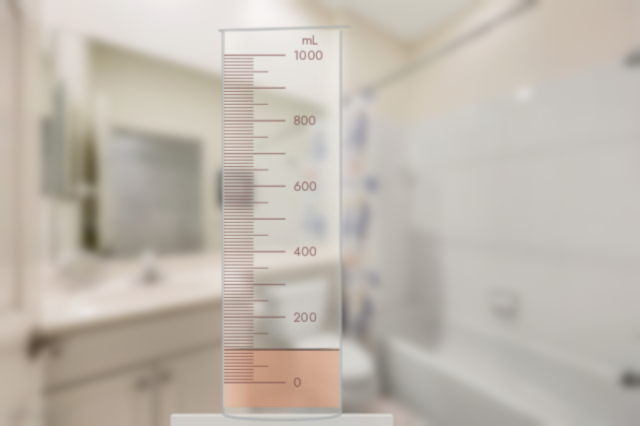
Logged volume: 100 mL
